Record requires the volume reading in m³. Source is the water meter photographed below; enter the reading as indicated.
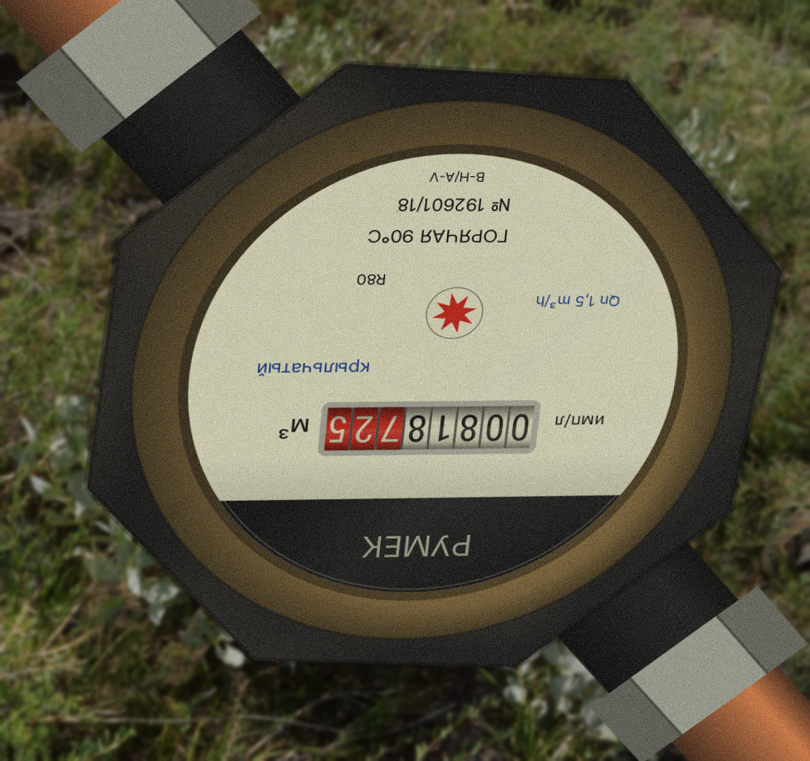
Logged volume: 818.725 m³
